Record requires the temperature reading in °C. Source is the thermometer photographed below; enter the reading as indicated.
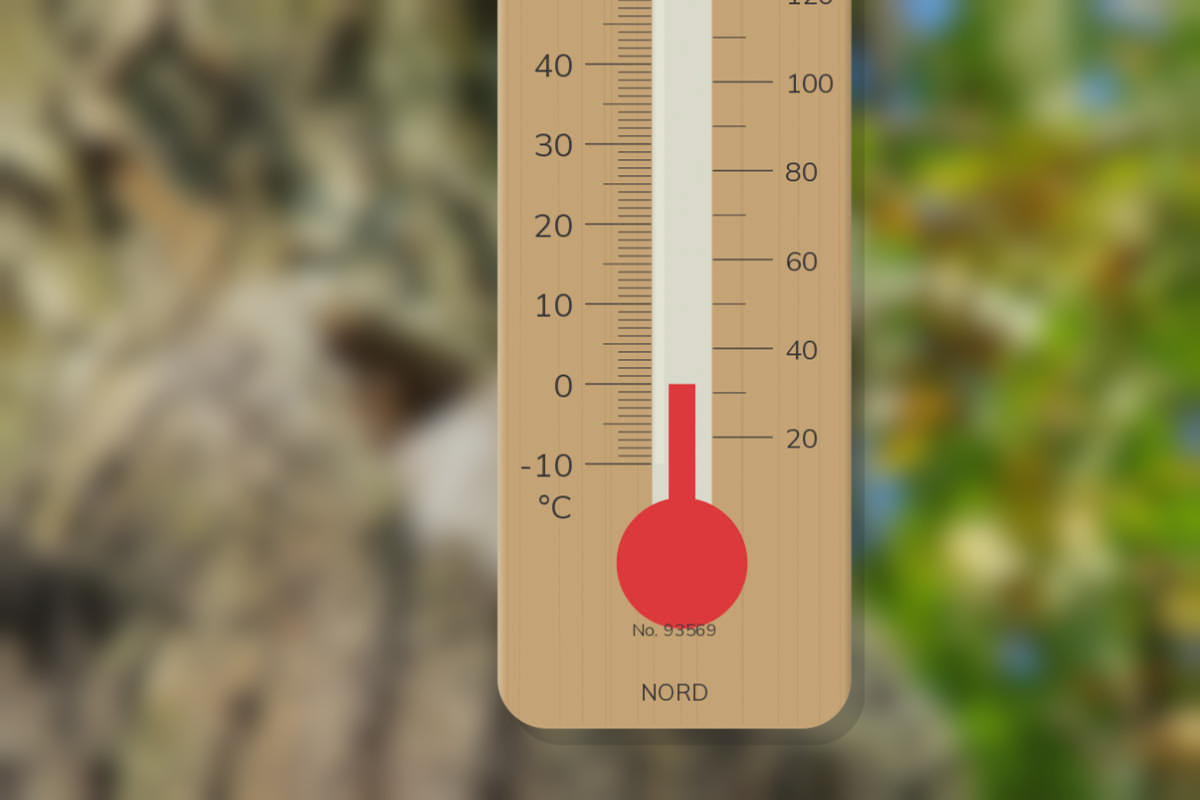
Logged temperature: 0 °C
